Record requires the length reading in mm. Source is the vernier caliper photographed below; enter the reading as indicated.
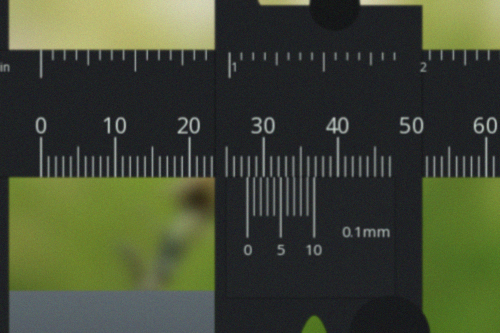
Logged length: 27.8 mm
